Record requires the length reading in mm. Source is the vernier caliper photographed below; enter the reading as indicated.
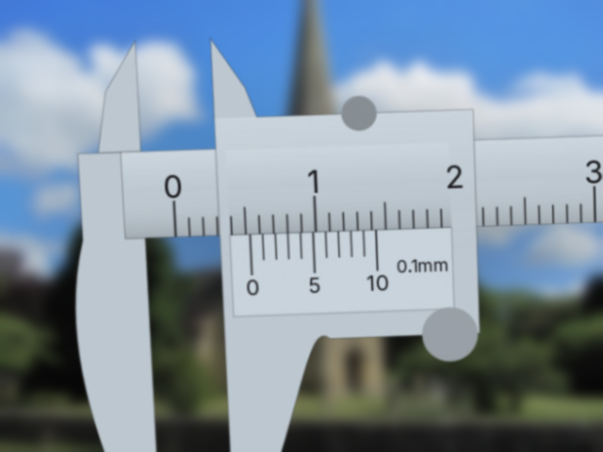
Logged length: 5.3 mm
